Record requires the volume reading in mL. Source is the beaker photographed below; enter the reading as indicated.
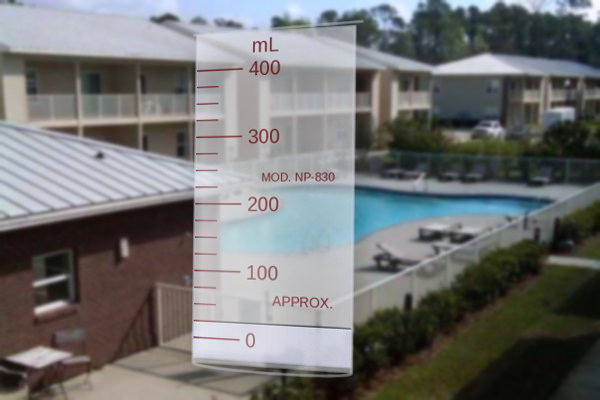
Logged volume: 25 mL
